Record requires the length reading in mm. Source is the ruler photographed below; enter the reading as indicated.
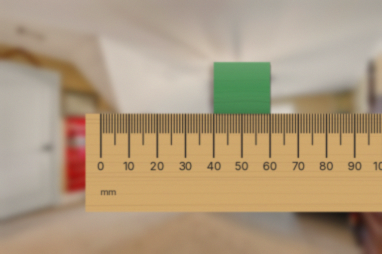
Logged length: 20 mm
